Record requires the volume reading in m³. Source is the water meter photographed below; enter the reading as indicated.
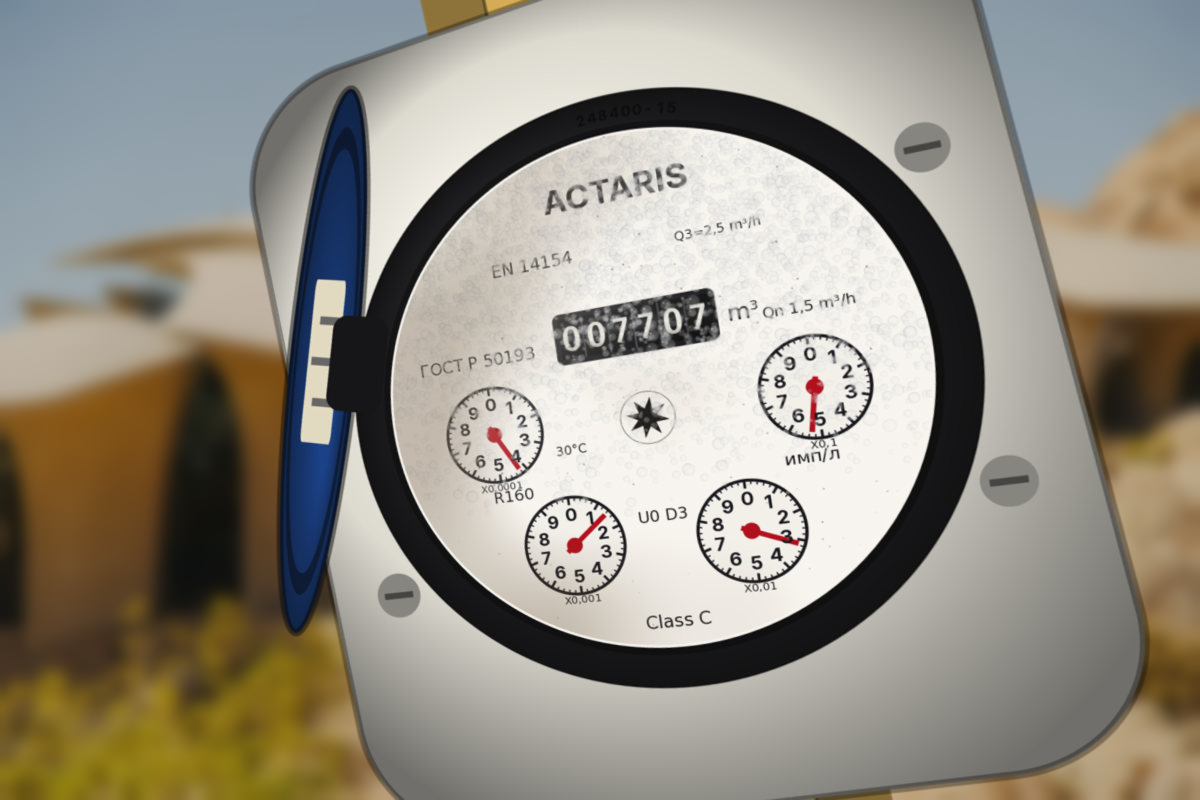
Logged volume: 7707.5314 m³
